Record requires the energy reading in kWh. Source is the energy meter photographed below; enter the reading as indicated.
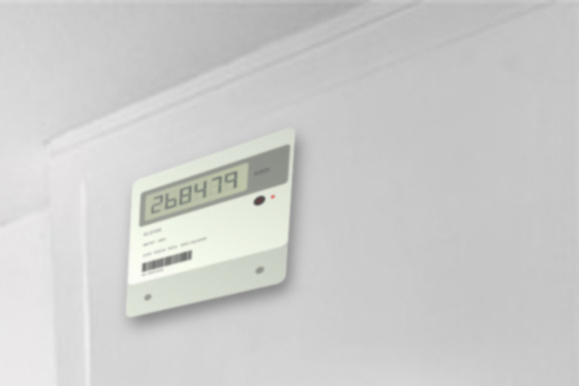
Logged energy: 268479 kWh
